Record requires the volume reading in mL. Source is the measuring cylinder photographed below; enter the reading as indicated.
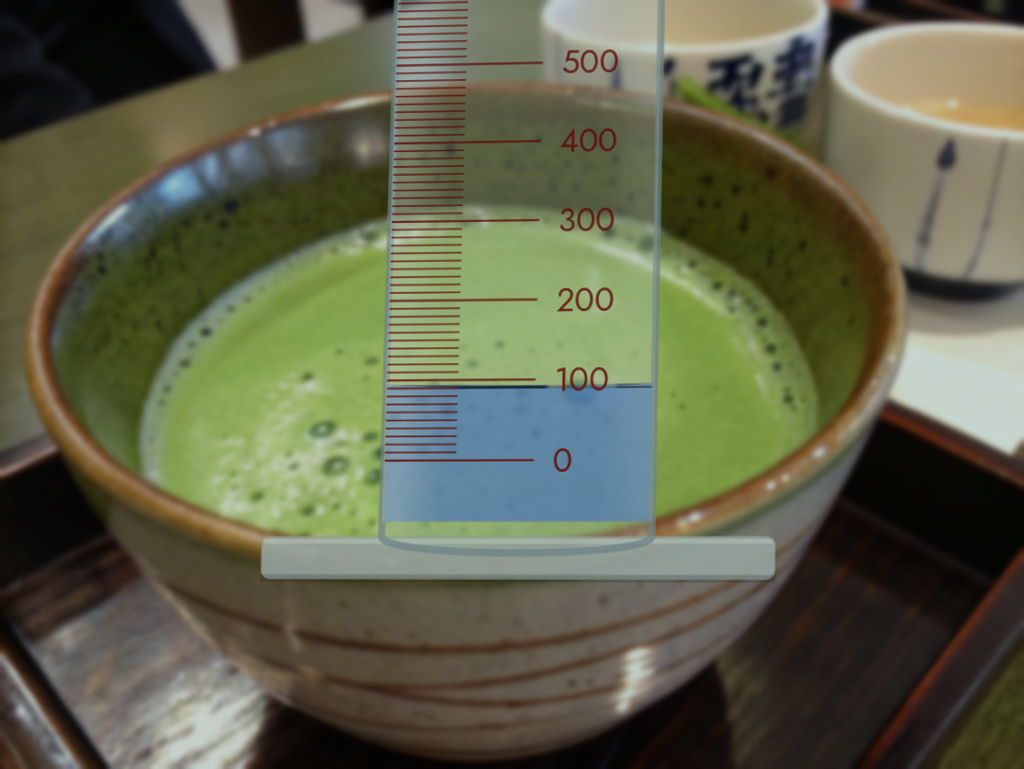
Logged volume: 90 mL
